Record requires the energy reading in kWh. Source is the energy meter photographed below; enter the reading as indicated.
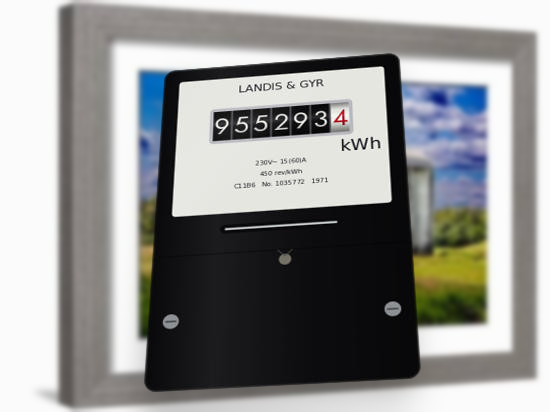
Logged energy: 955293.4 kWh
